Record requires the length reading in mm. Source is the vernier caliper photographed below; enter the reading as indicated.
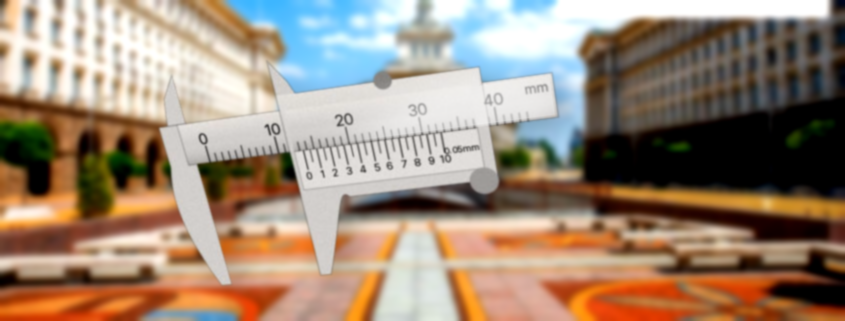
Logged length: 13.5 mm
